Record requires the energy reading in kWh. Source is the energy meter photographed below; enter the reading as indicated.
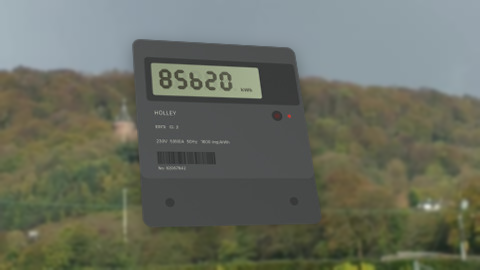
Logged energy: 85620 kWh
